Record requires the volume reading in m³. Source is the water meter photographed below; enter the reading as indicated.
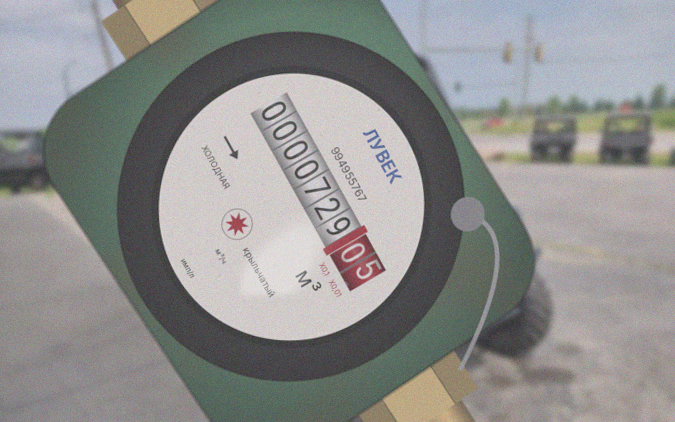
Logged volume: 729.05 m³
